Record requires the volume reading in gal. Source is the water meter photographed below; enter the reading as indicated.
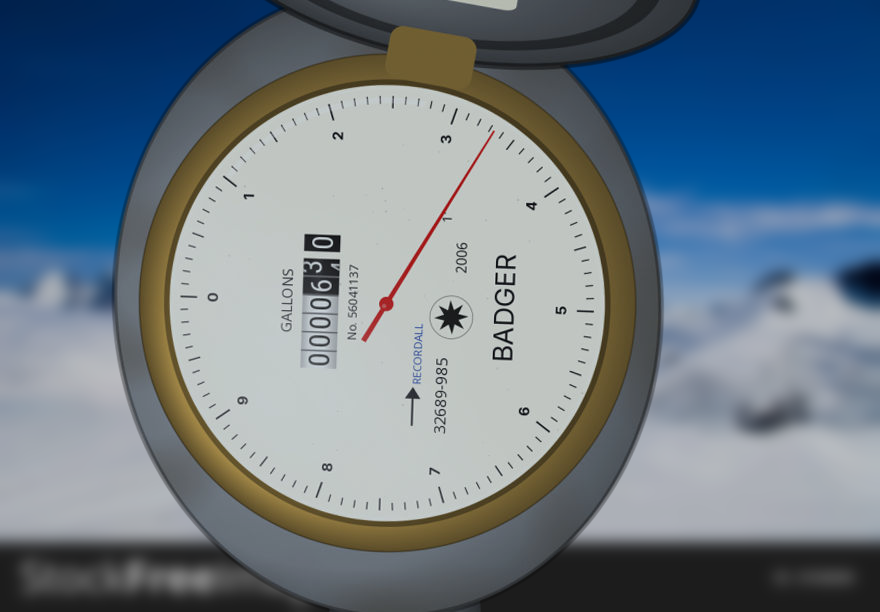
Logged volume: 633.3 gal
